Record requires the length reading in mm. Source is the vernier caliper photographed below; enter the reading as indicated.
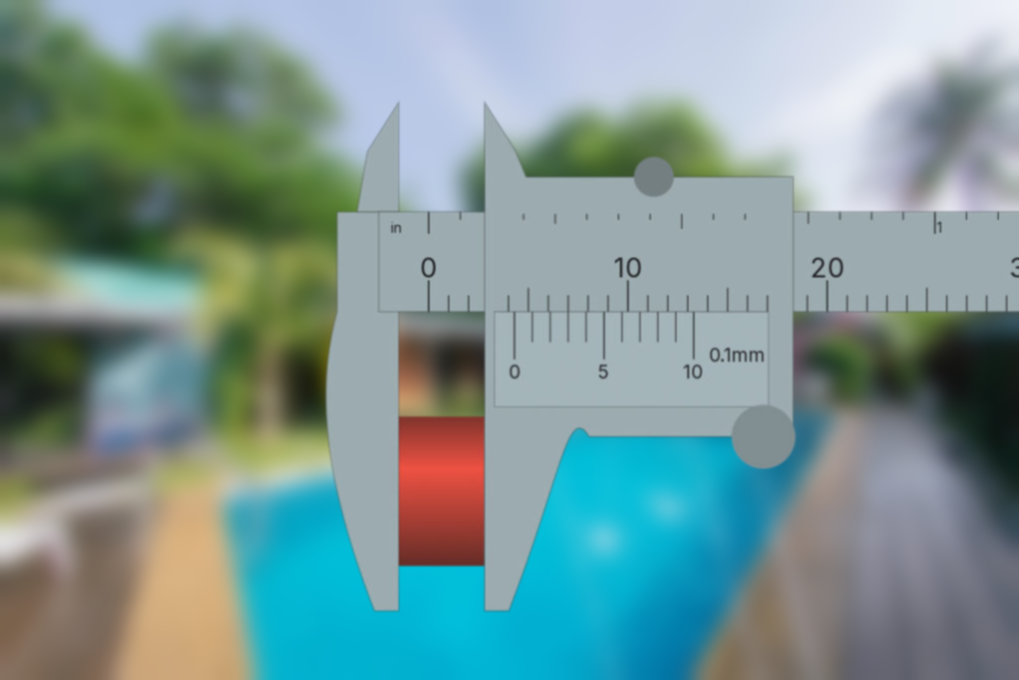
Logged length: 4.3 mm
